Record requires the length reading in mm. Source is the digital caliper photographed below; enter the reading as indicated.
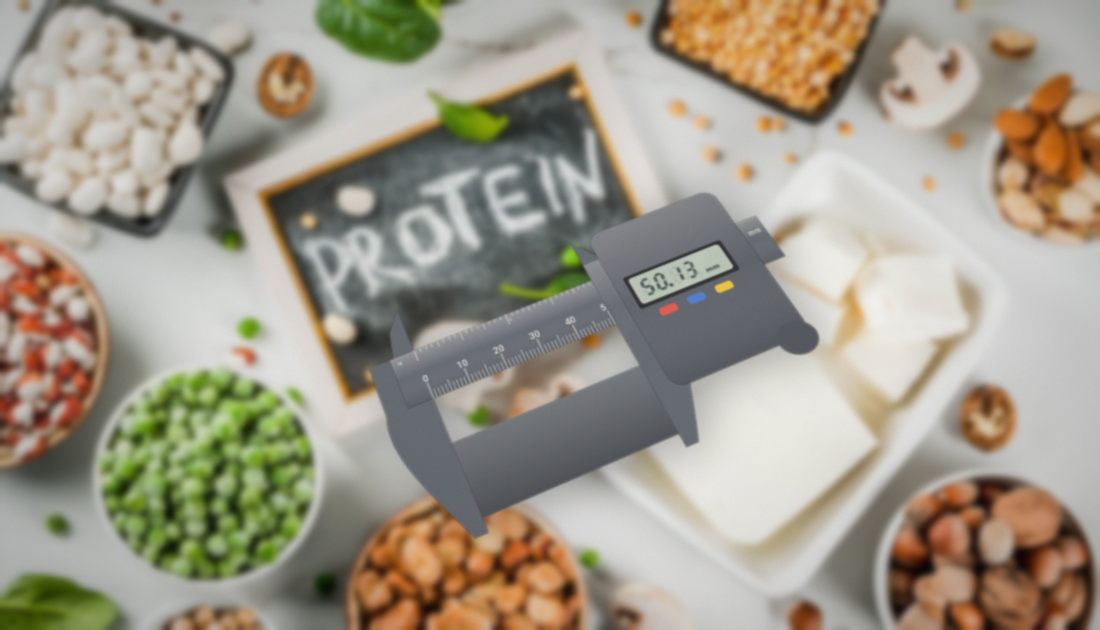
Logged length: 50.13 mm
